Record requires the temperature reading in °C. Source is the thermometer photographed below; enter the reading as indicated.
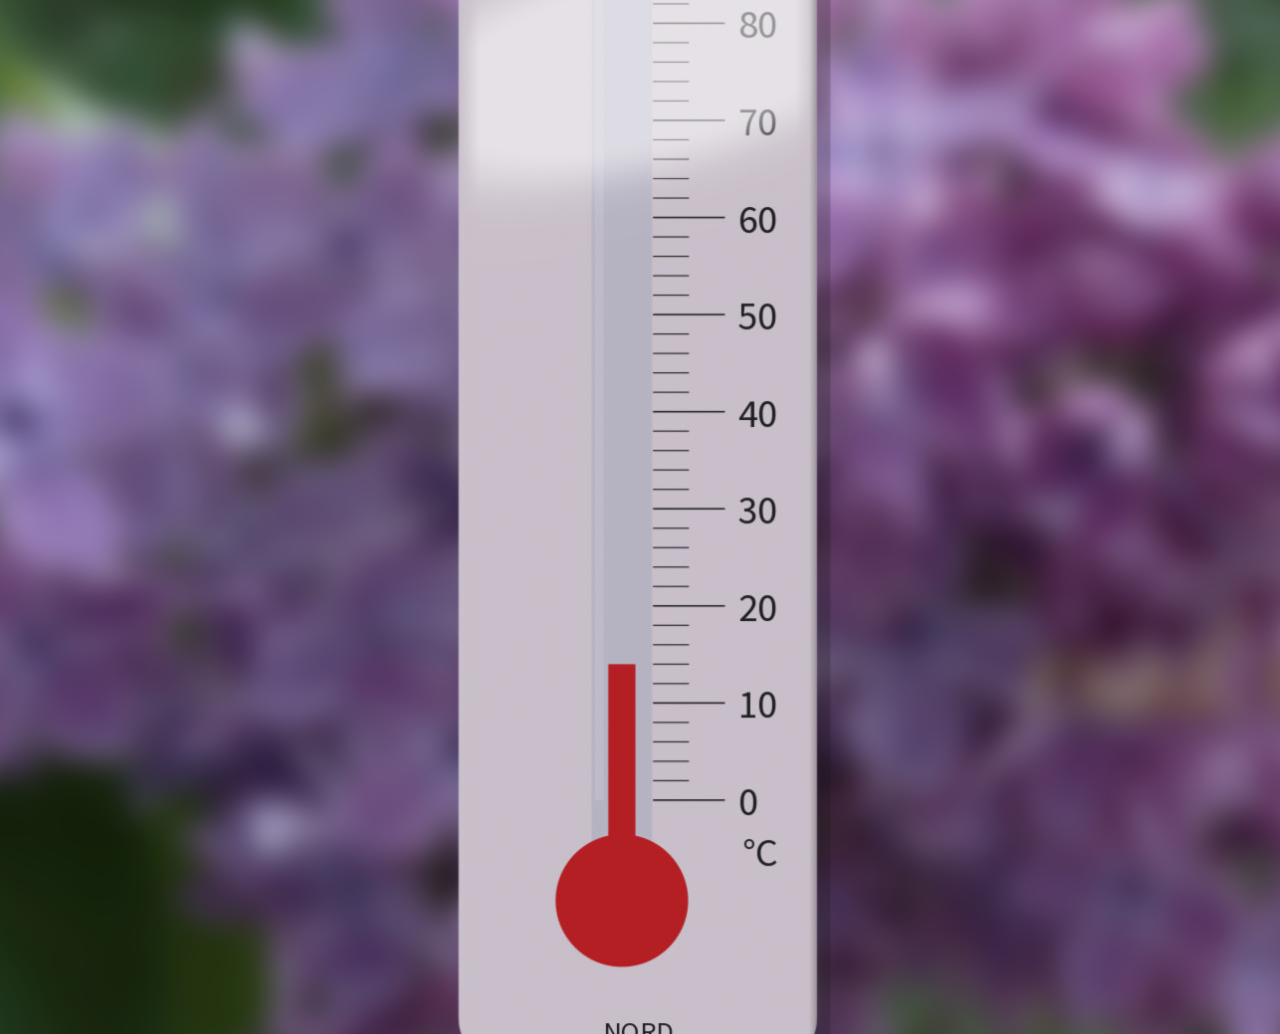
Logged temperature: 14 °C
